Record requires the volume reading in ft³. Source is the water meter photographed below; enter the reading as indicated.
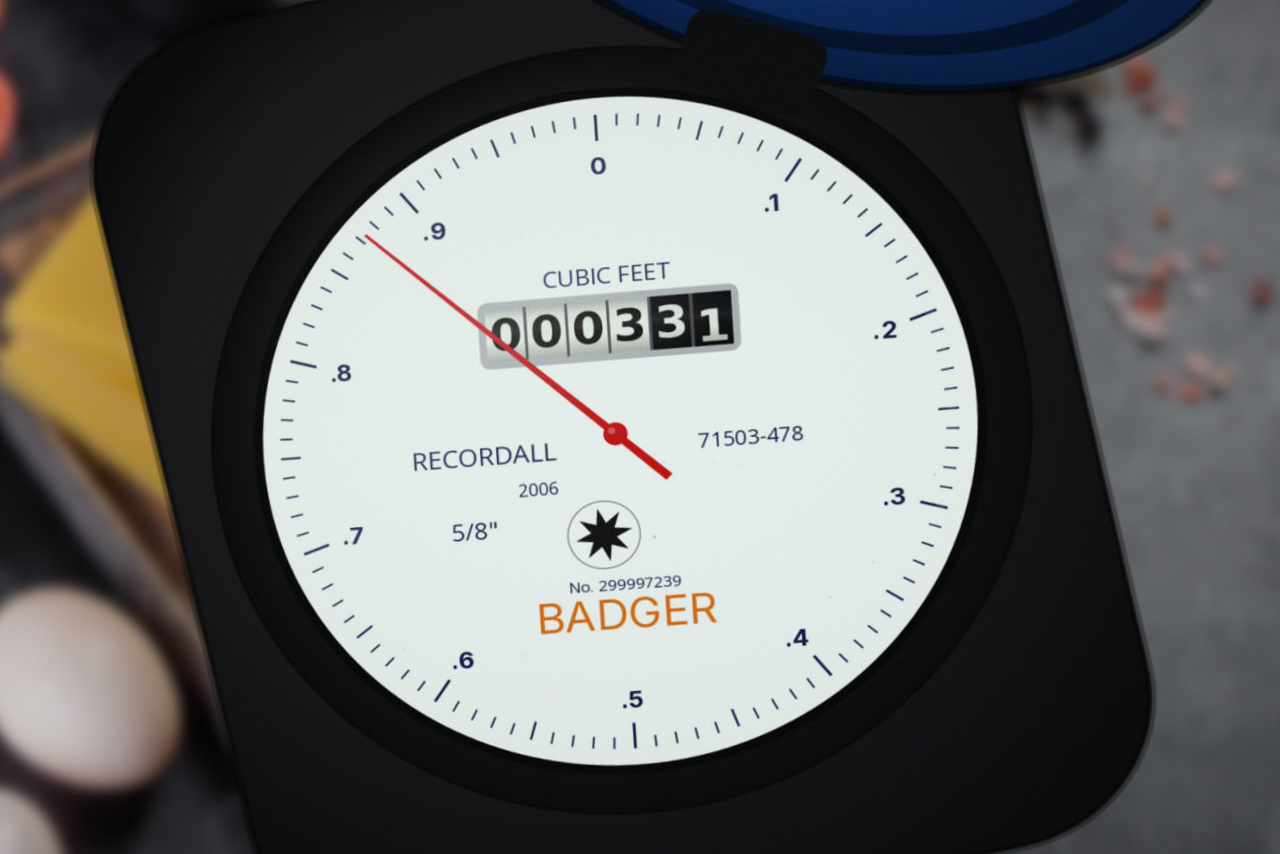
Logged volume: 330.87 ft³
